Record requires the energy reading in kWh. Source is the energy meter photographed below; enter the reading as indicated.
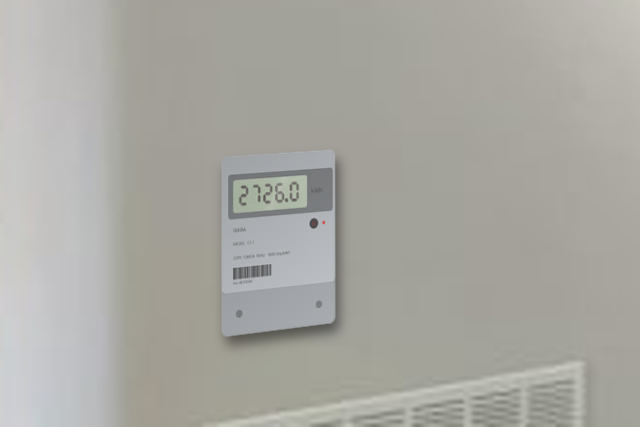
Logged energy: 2726.0 kWh
